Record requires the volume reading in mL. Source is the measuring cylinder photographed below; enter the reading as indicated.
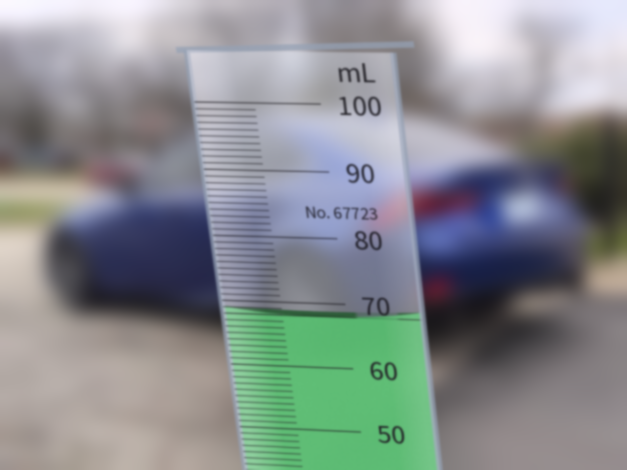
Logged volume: 68 mL
